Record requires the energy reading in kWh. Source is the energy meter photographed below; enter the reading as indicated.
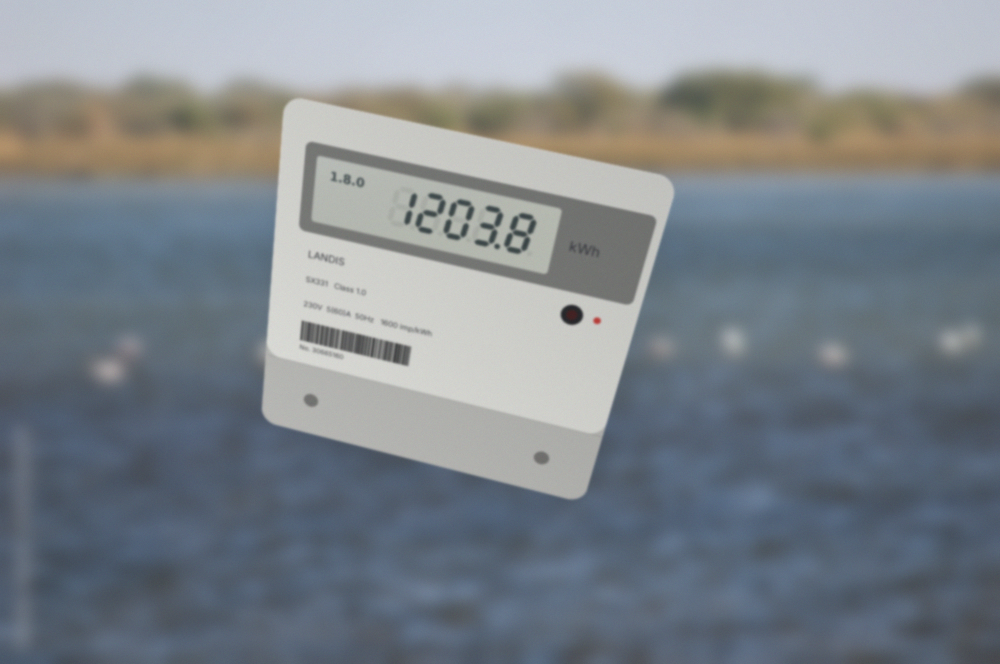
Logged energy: 1203.8 kWh
